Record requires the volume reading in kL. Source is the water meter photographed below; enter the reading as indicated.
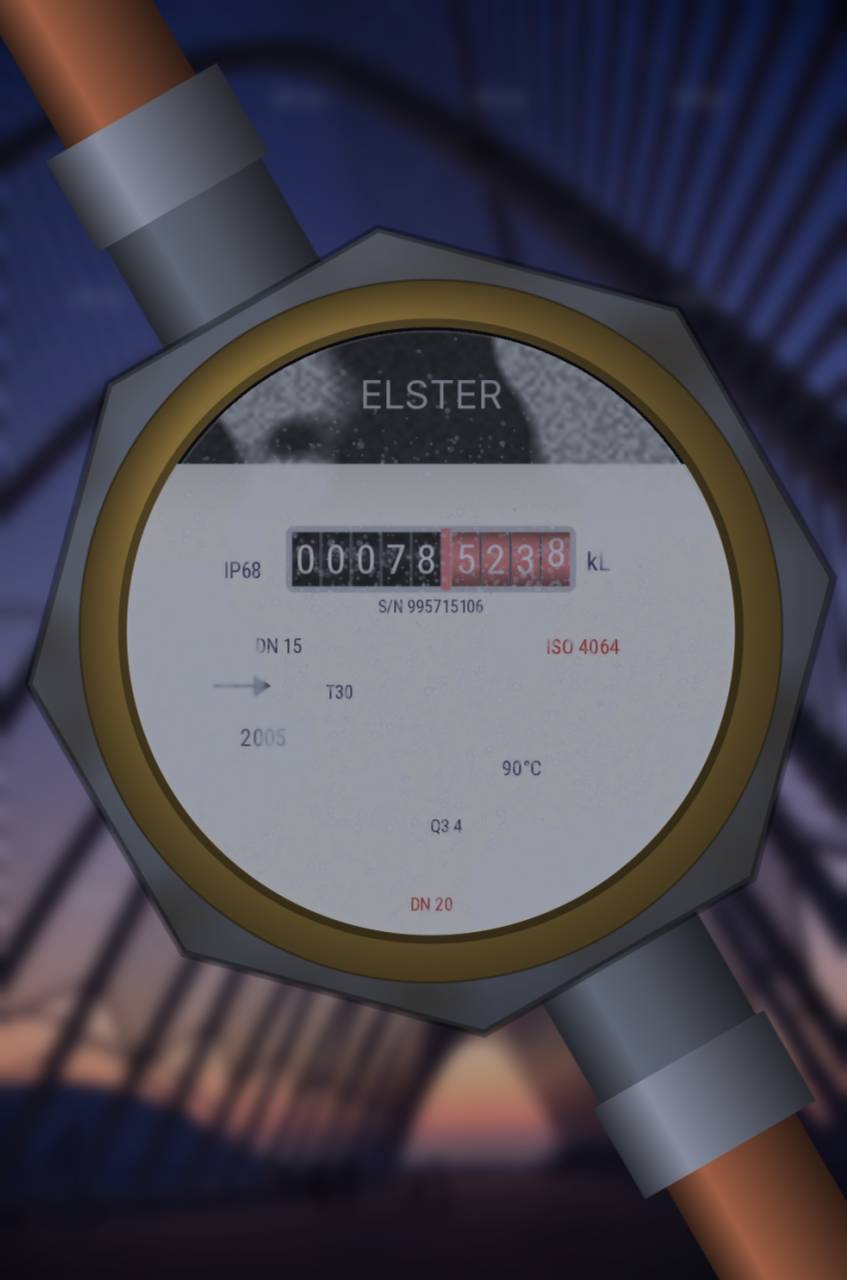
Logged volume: 78.5238 kL
